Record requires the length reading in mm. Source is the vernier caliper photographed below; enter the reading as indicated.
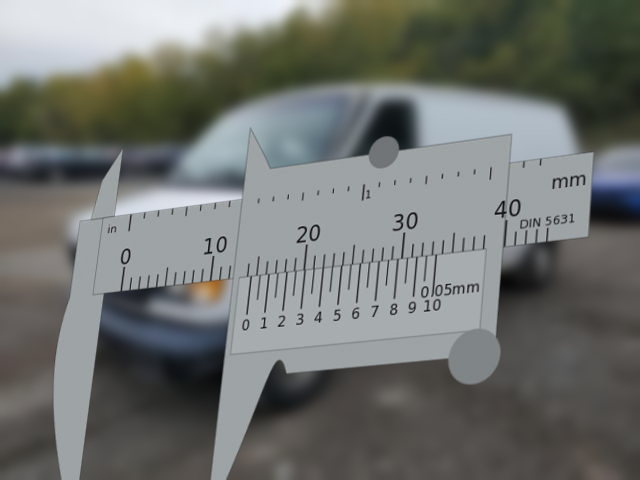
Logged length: 14.4 mm
